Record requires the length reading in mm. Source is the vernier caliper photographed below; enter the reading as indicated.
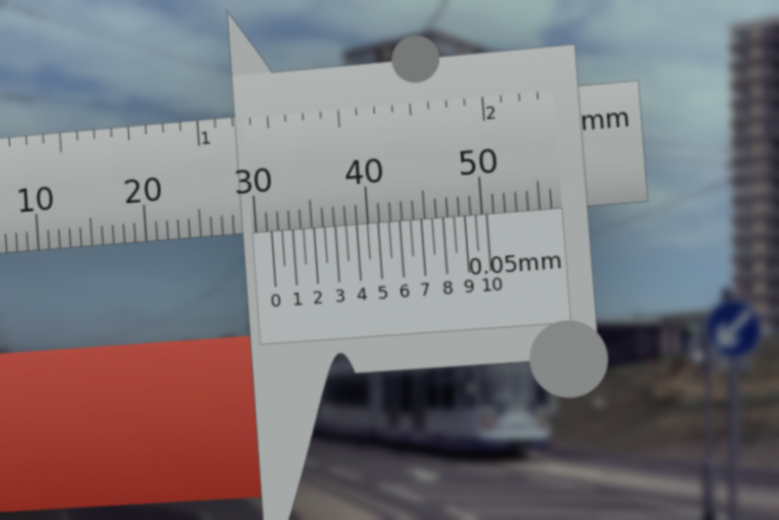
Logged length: 31.4 mm
